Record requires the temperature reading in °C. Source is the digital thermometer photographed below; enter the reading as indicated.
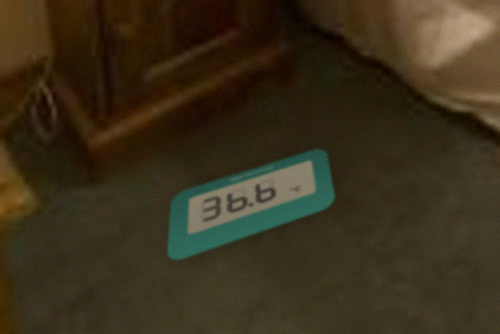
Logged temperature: 36.6 °C
